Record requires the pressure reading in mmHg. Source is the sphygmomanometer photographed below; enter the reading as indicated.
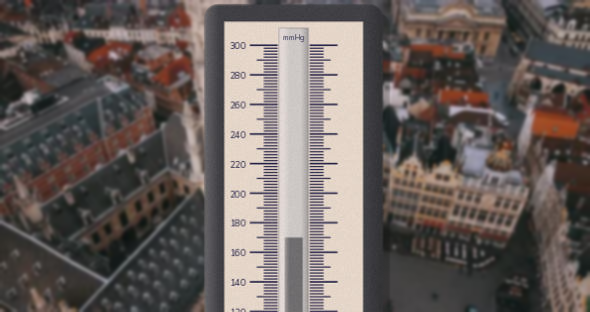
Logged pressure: 170 mmHg
